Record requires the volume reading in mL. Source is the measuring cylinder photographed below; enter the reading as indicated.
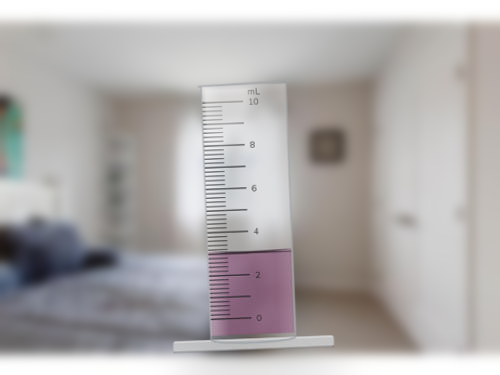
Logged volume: 3 mL
